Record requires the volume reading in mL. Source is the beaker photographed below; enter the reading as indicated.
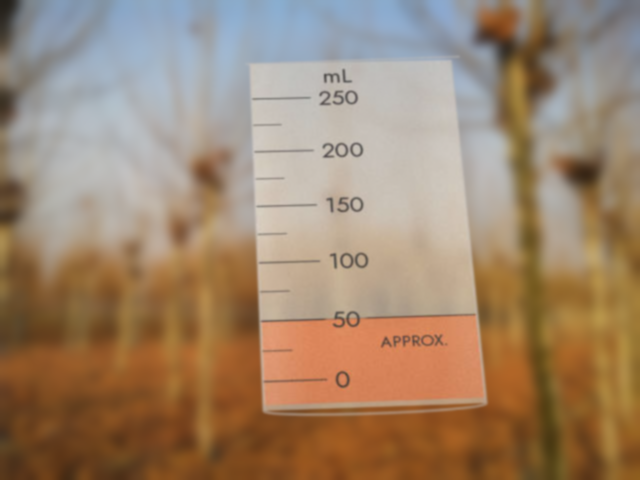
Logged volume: 50 mL
